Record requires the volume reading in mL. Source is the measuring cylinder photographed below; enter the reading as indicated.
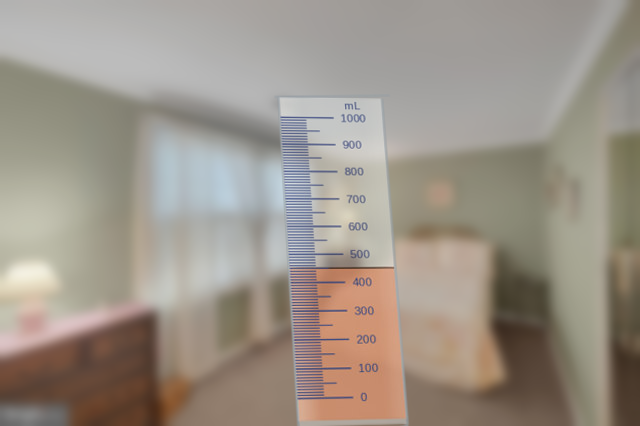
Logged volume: 450 mL
